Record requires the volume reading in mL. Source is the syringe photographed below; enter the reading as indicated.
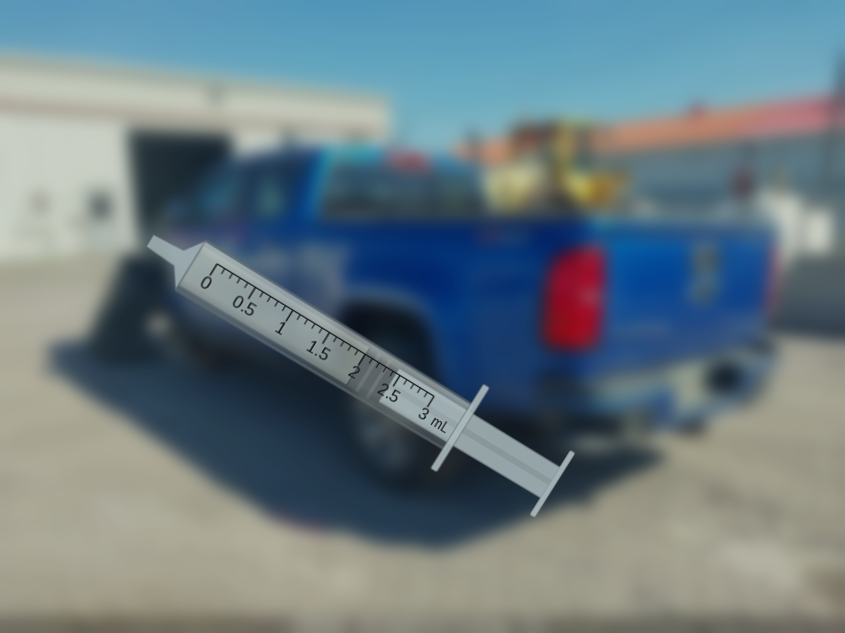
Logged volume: 2 mL
